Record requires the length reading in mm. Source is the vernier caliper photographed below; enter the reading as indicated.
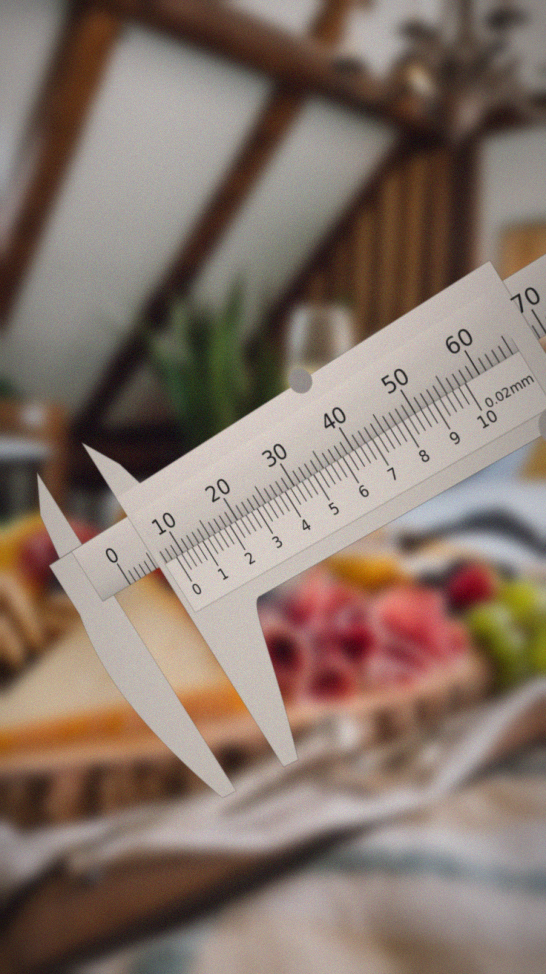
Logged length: 8.8 mm
